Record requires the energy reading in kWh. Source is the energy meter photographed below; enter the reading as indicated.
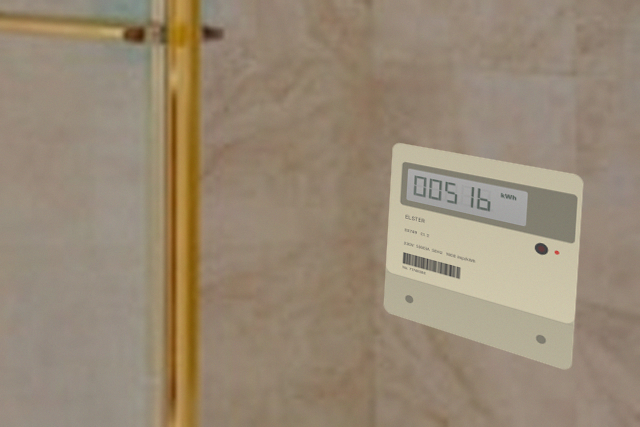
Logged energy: 516 kWh
